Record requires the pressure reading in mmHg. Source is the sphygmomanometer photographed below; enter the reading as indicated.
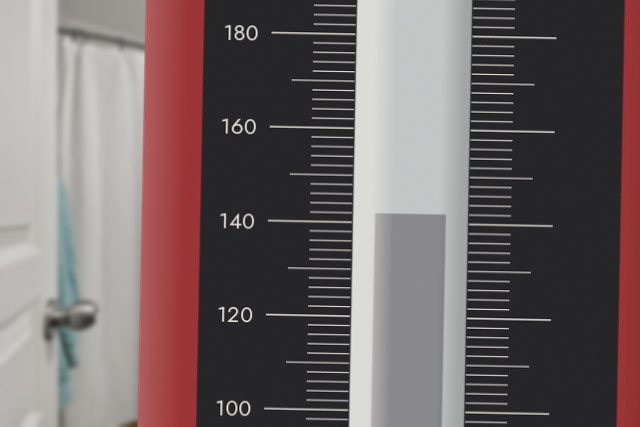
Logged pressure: 142 mmHg
